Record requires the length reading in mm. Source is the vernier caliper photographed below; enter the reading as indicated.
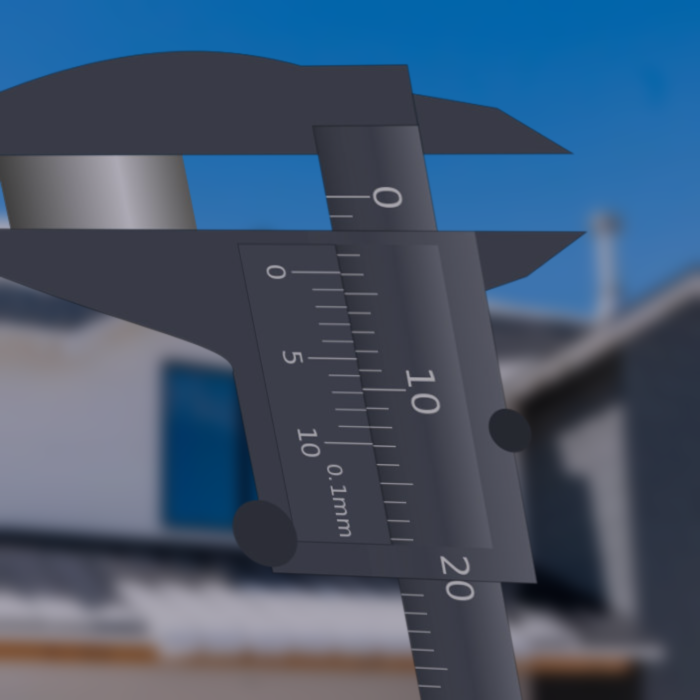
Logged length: 3.9 mm
